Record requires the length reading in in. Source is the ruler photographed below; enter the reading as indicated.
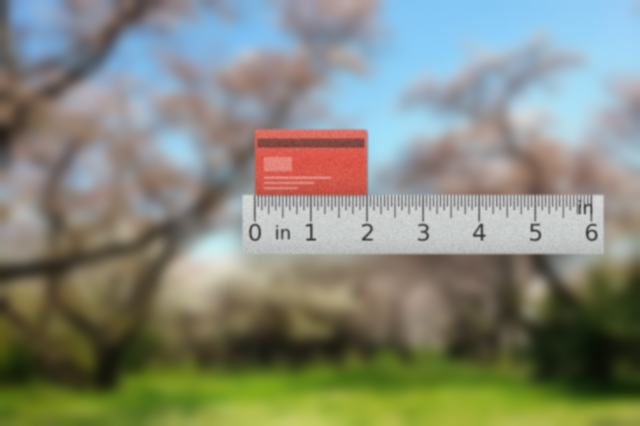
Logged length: 2 in
